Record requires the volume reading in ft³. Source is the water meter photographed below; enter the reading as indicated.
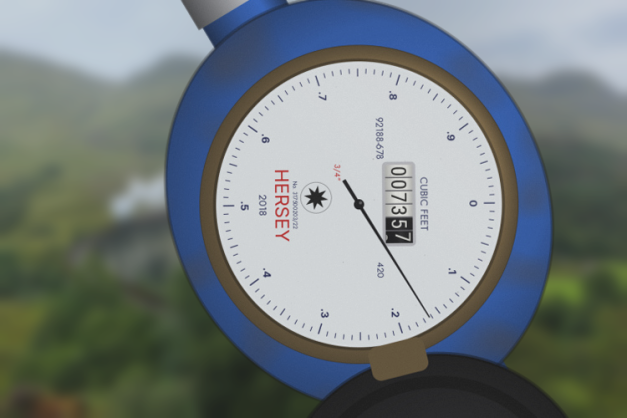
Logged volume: 7357.16 ft³
